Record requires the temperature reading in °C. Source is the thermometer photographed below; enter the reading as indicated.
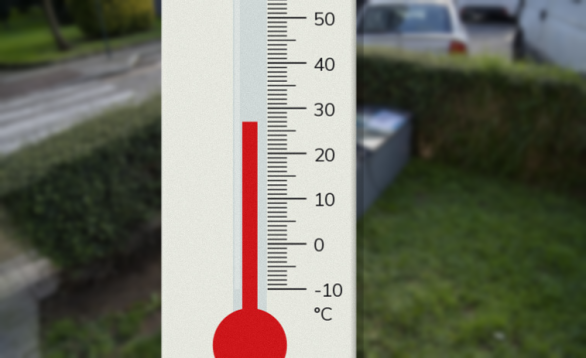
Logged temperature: 27 °C
